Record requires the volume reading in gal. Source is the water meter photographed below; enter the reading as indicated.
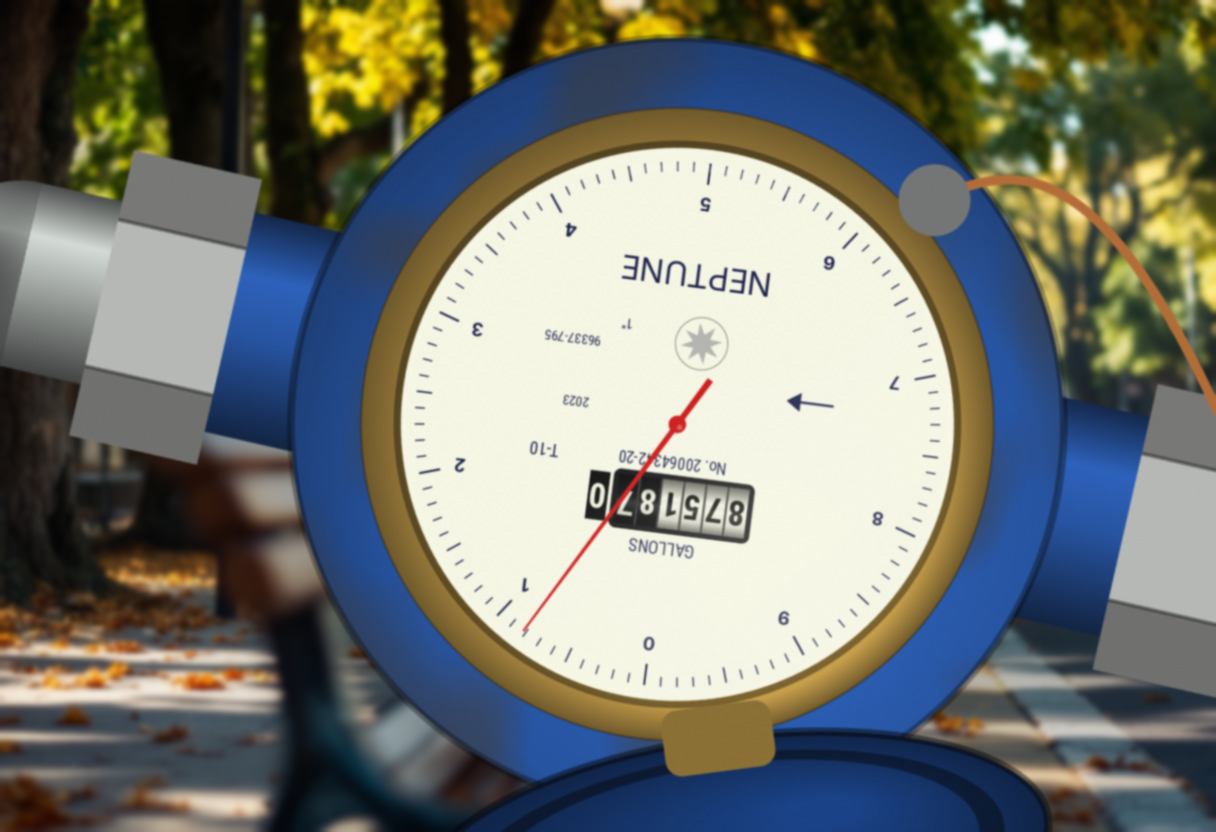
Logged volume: 8751870.8 gal
